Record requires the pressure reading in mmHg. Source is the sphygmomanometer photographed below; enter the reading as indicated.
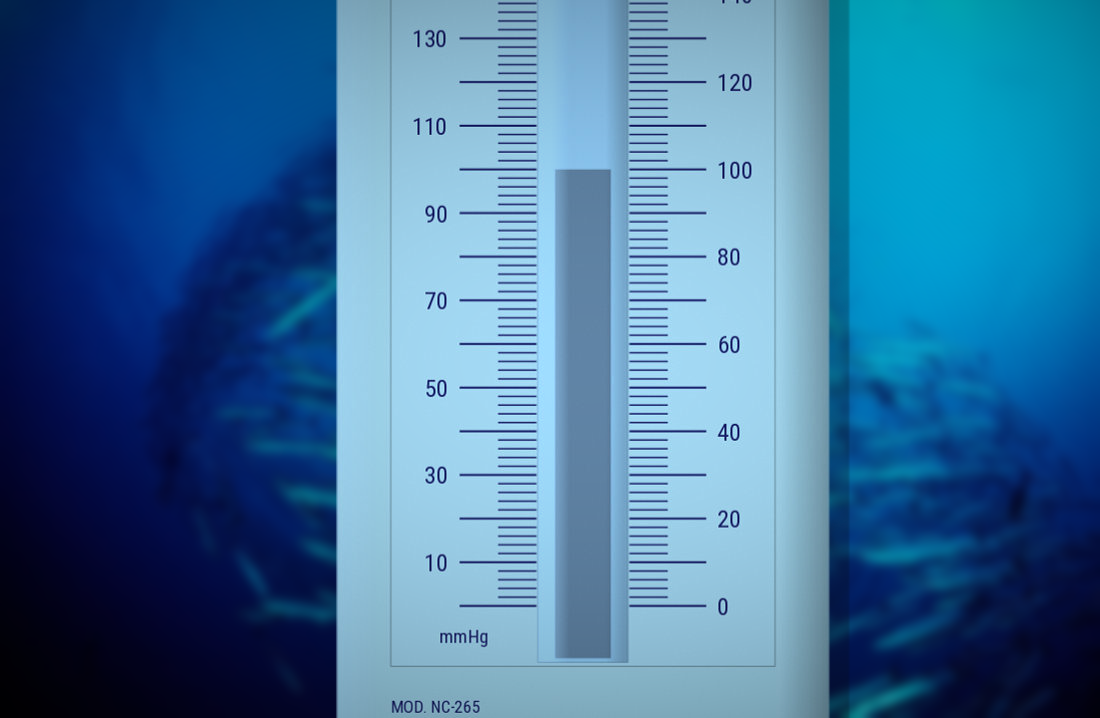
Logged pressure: 100 mmHg
